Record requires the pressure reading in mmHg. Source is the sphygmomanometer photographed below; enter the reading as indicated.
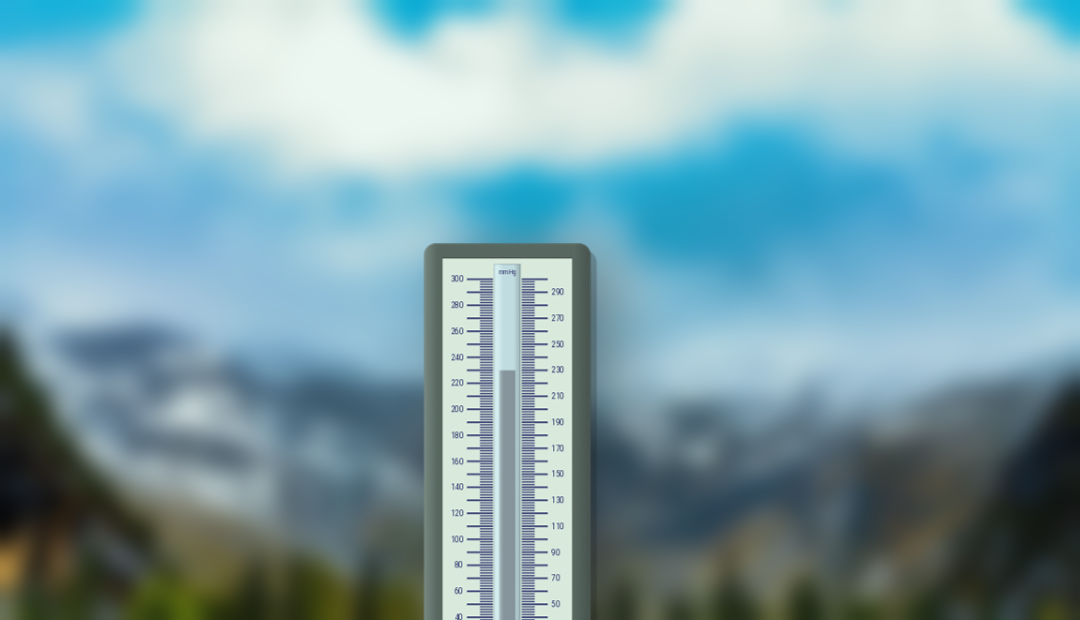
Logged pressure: 230 mmHg
